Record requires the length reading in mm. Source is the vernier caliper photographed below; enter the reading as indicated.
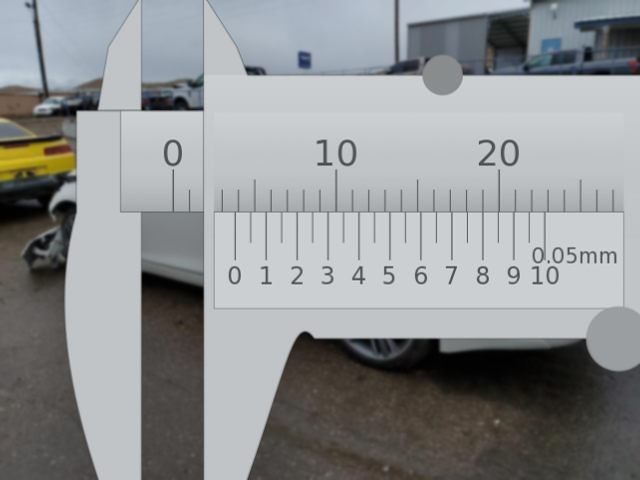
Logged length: 3.8 mm
